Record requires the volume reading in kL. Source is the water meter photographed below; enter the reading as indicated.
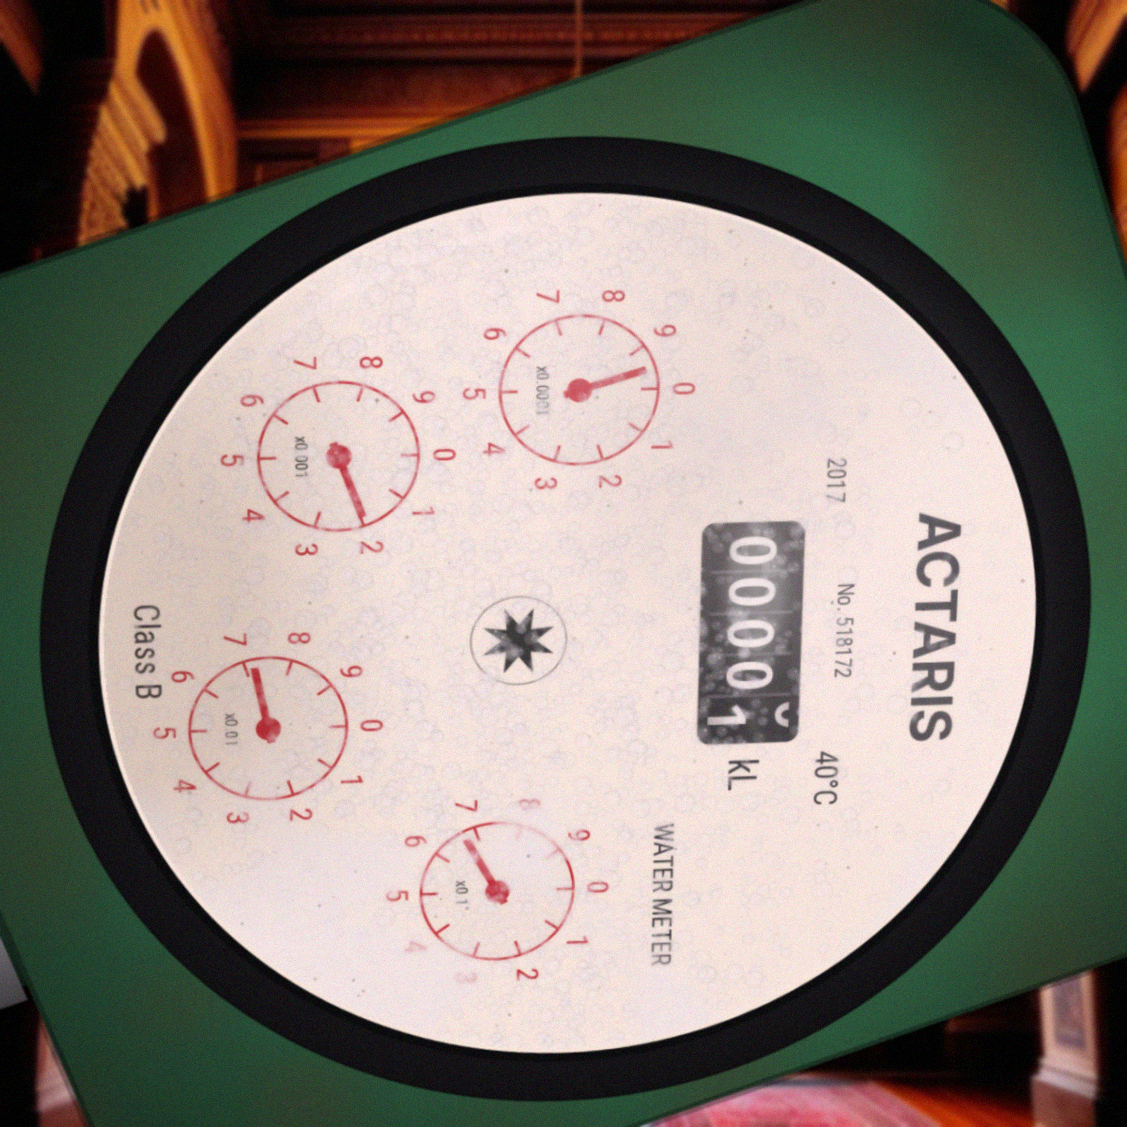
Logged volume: 0.6719 kL
